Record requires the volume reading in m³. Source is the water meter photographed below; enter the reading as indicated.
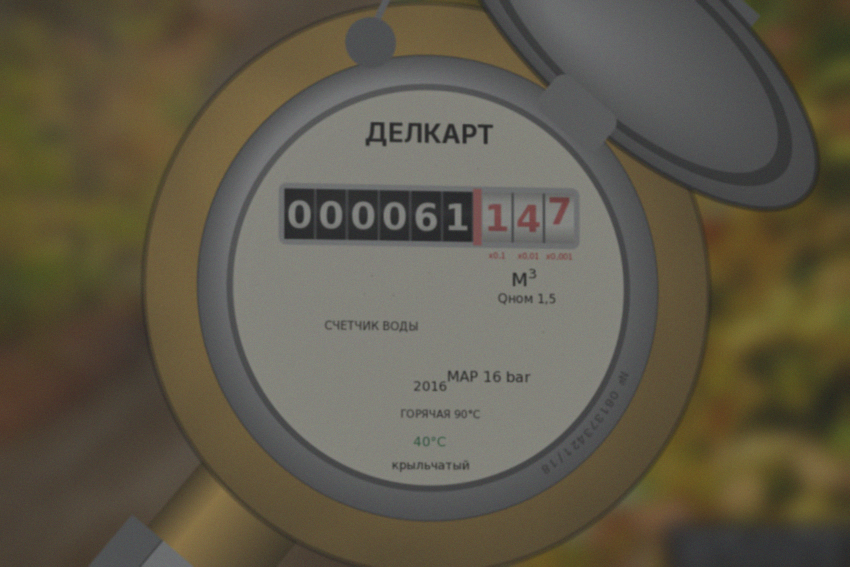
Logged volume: 61.147 m³
